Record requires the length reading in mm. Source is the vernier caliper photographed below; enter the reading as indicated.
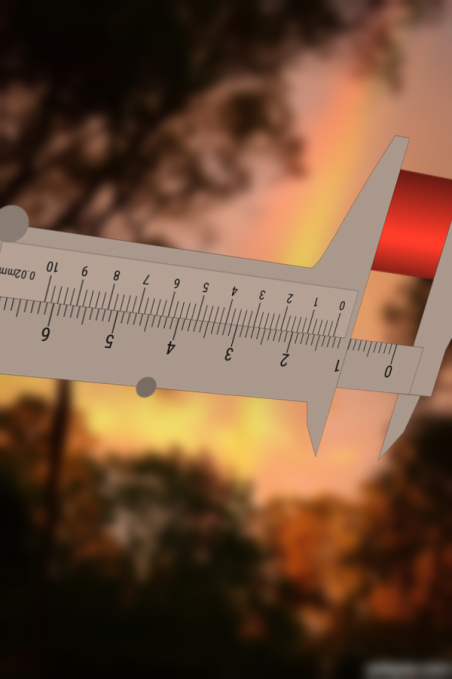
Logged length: 12.4 mm
